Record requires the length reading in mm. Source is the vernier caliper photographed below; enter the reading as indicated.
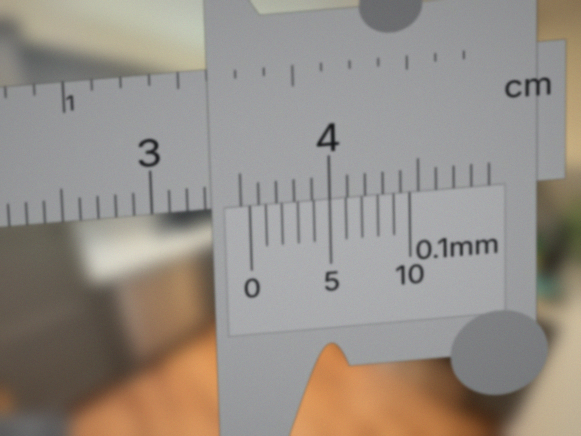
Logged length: 35.5 mm
